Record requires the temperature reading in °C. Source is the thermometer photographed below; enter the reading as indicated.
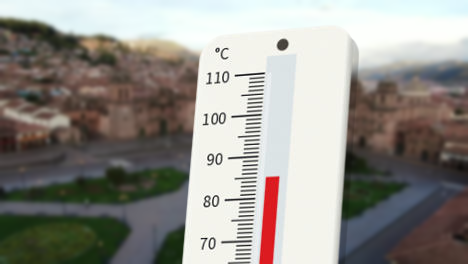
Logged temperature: 85 °C
